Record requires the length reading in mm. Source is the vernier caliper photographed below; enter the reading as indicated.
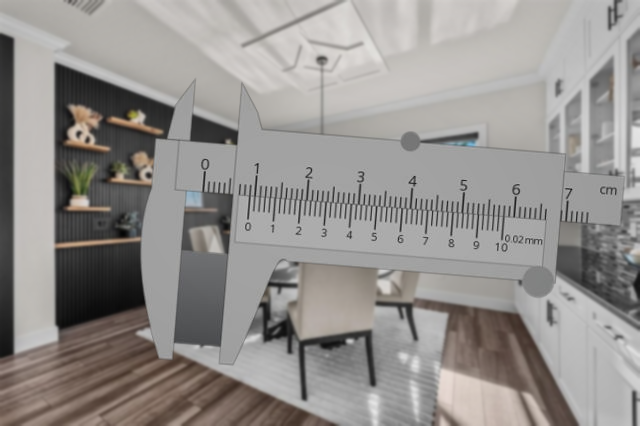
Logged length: 9.0 mm
